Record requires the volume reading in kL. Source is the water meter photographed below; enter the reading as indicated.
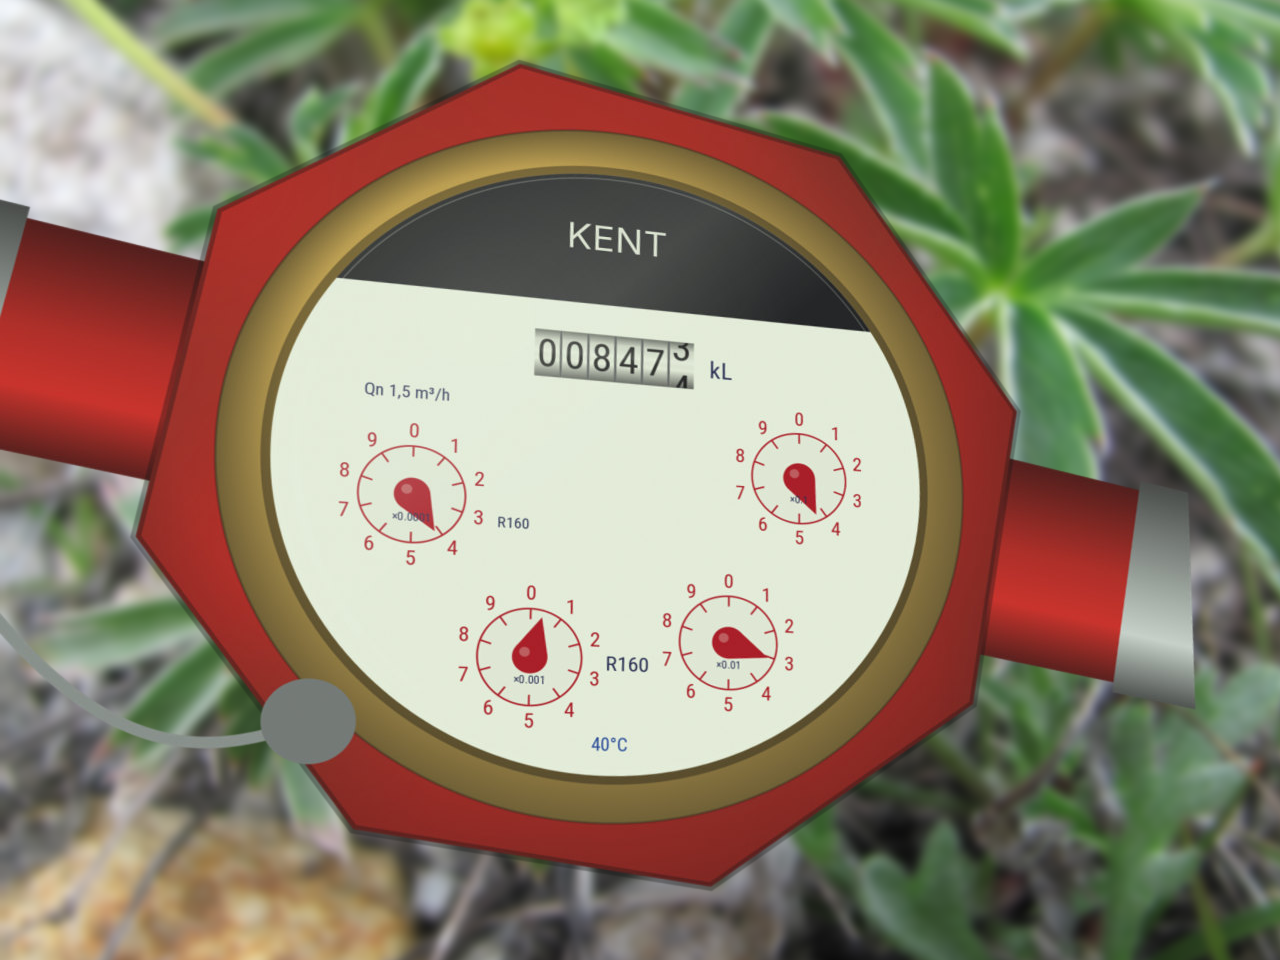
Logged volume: 8473.4304 kL
